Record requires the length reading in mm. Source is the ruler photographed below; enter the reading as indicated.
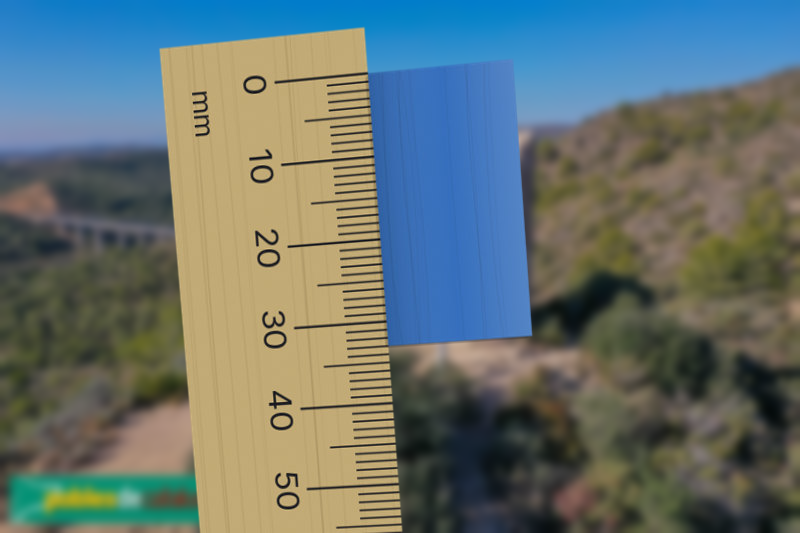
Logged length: 33 mm
